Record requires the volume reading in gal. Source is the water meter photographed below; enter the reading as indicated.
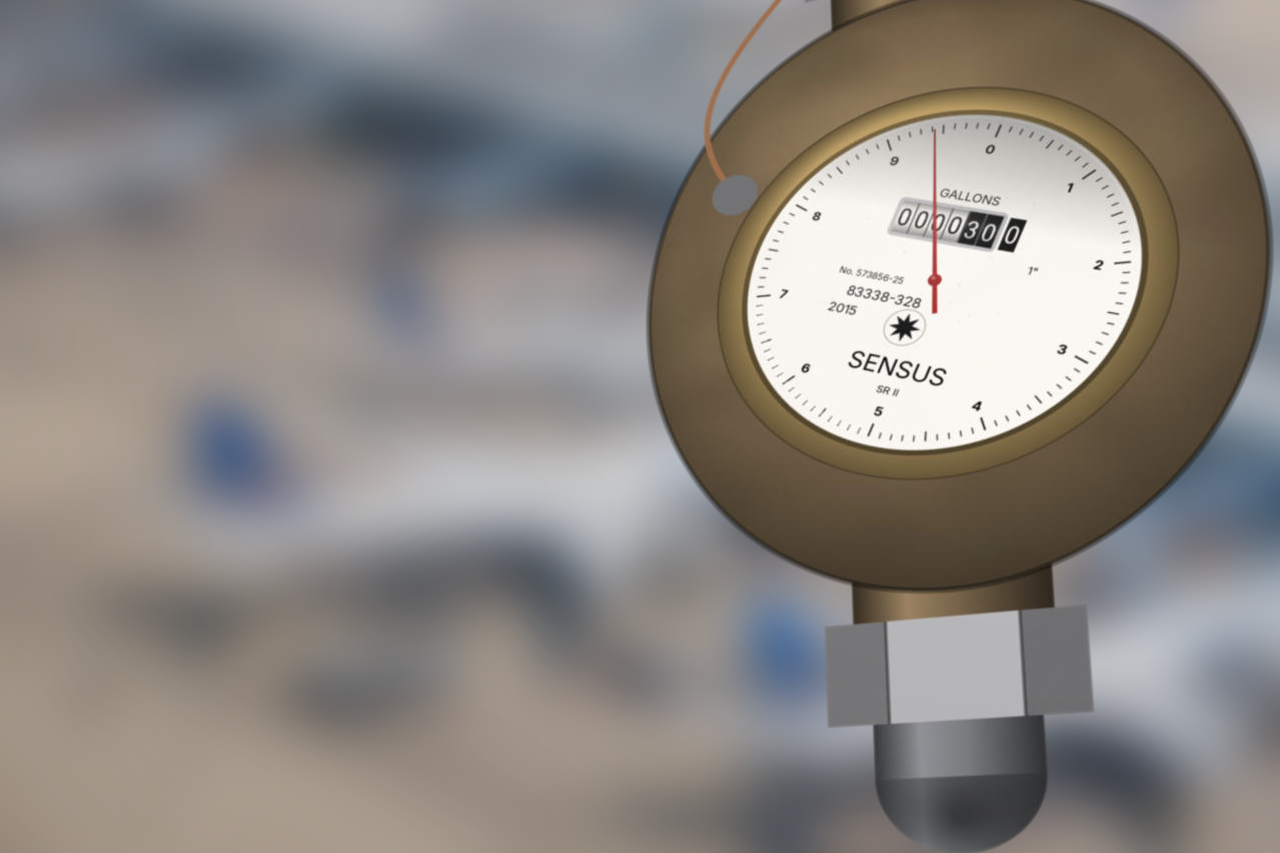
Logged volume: 299.4 gal
